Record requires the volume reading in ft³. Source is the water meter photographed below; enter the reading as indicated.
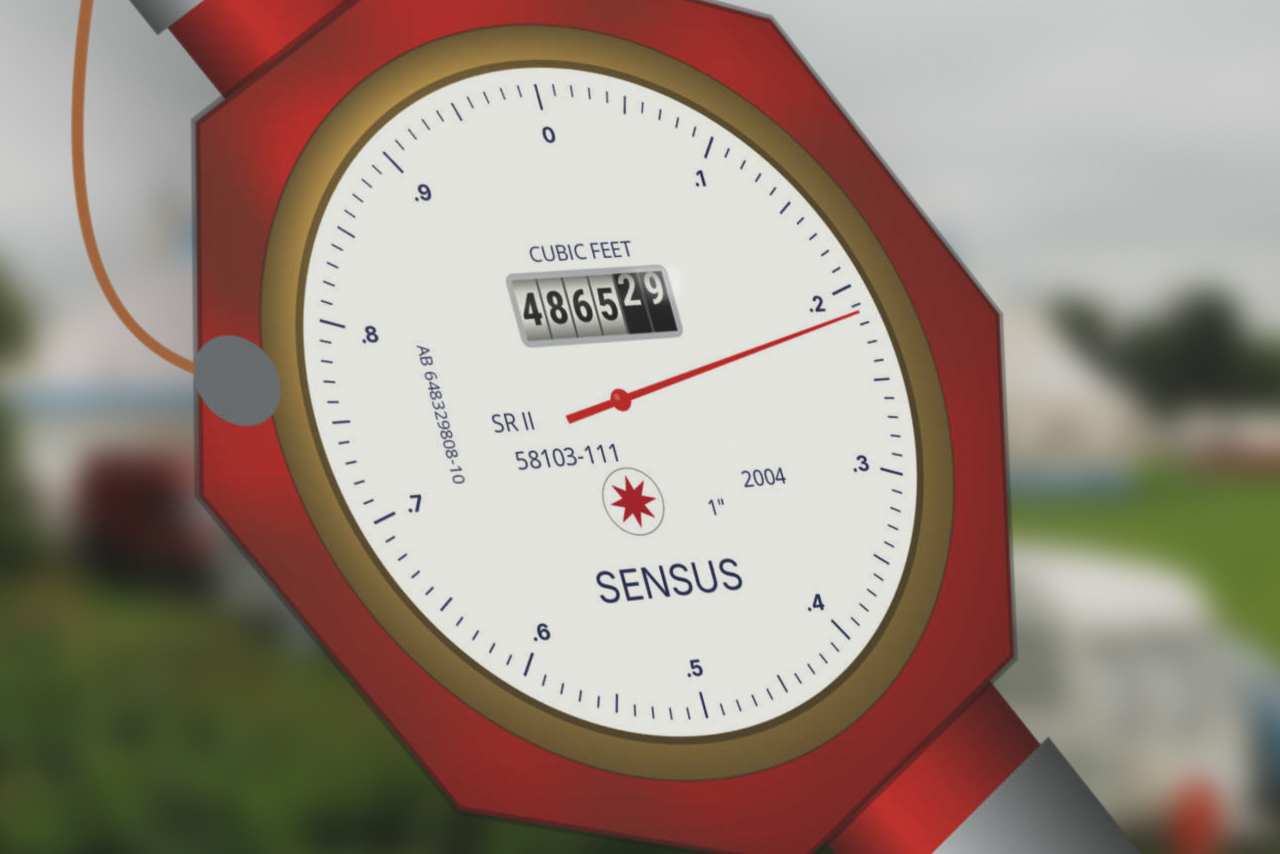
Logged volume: 486529.21 ft³
